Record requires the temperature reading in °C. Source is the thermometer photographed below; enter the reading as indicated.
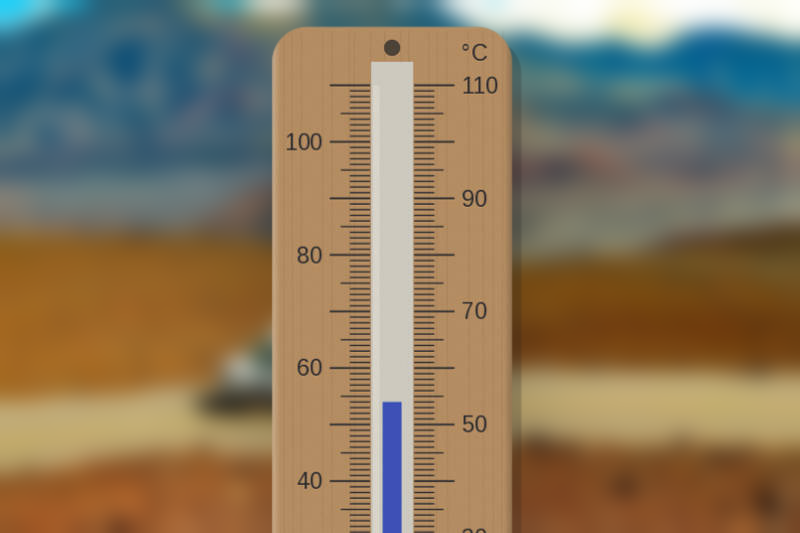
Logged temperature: 54 °C
